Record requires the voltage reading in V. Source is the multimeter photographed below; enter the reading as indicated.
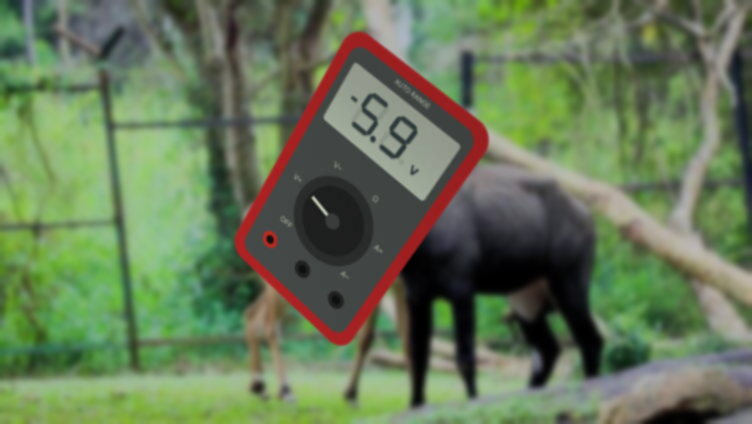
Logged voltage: -5.9 V
